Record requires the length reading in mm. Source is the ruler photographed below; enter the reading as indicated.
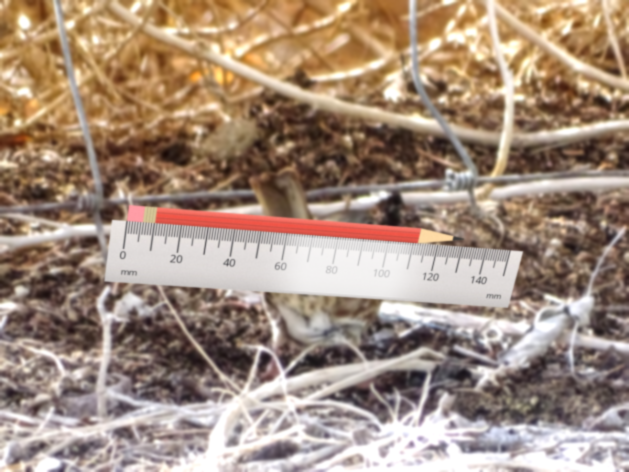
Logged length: 130 mm
